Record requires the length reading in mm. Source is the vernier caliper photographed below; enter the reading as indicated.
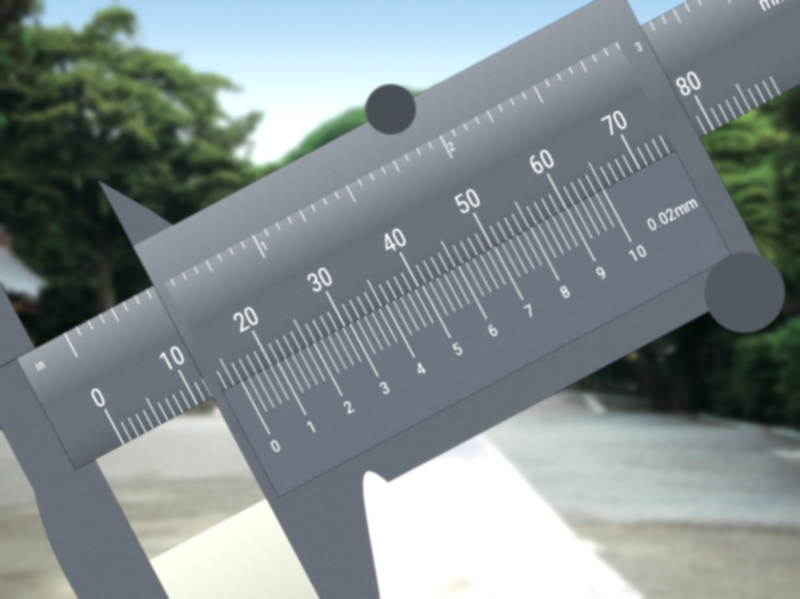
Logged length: 16.0 mm
